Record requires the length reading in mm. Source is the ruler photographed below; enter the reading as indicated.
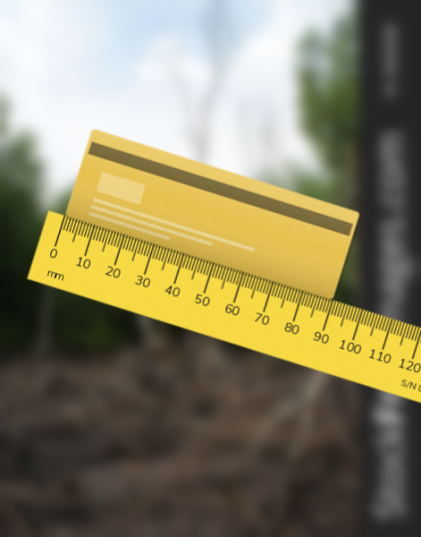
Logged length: 90 mm
